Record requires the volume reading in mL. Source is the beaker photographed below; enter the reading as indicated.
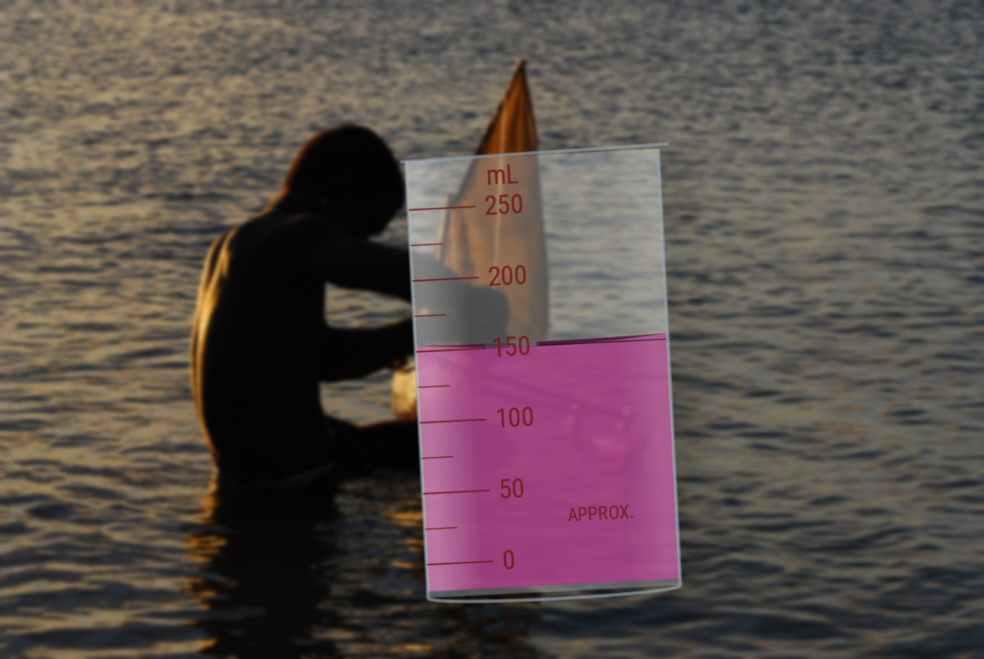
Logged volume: 150 mL
